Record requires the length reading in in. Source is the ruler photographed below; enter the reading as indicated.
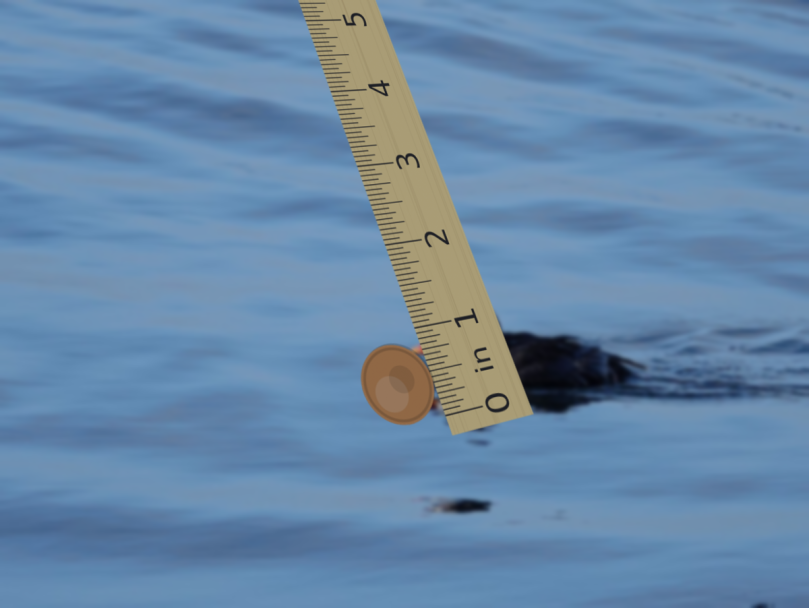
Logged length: 0.875 in
